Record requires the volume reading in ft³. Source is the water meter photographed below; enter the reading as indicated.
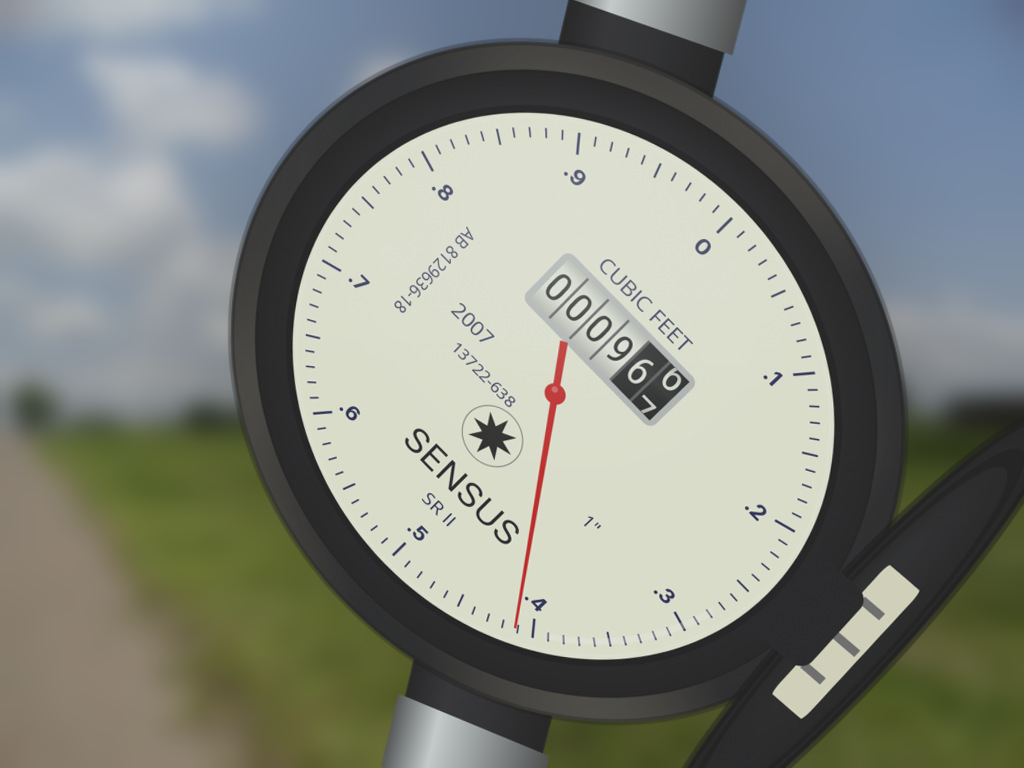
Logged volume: 966.41 ft³
